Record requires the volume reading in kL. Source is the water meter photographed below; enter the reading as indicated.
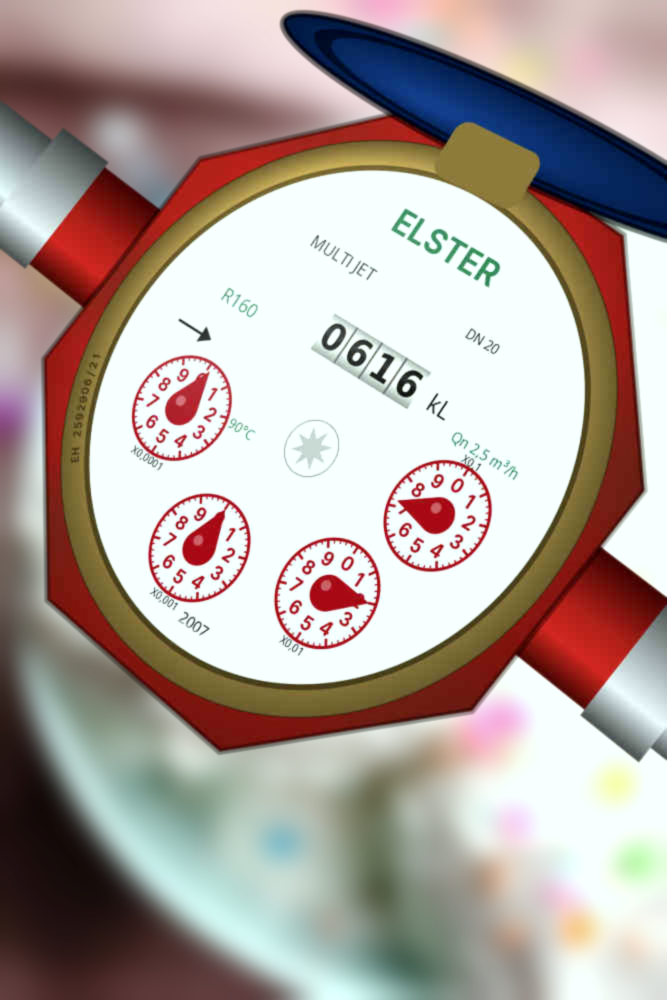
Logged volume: 616.7200 kL
